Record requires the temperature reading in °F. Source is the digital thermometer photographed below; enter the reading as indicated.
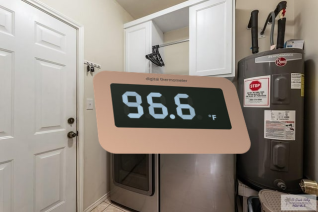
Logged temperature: 96.6 °F
